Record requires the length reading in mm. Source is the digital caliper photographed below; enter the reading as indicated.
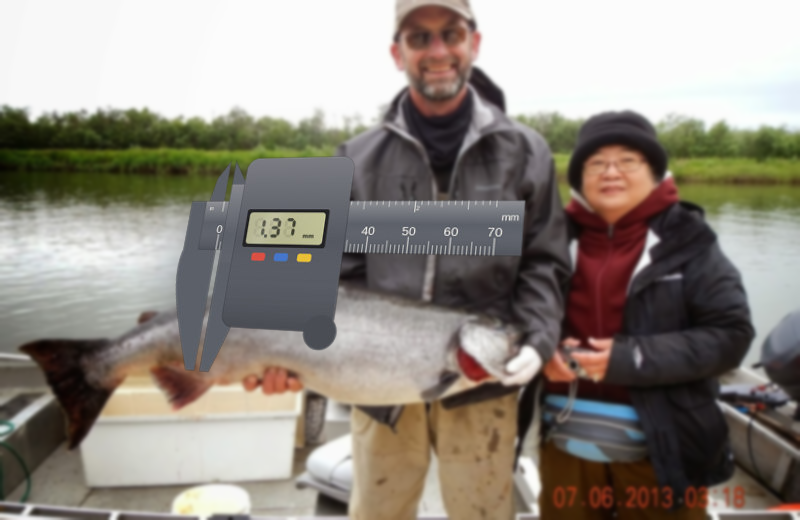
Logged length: 1.37 mm
